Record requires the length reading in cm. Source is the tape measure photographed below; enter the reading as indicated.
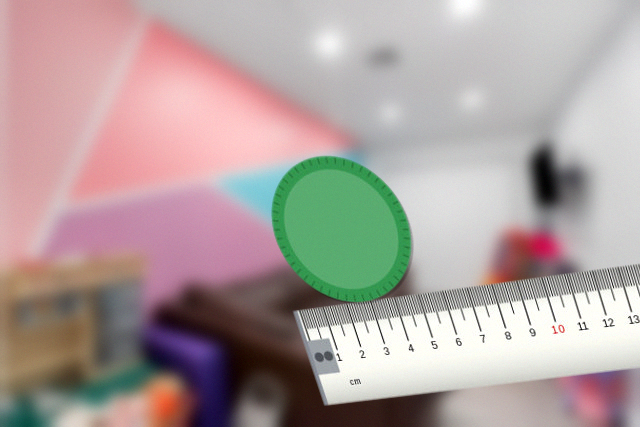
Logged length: 5.5 cm
